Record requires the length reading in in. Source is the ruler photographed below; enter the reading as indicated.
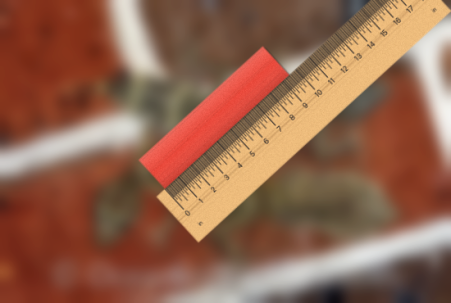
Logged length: 9.5 in
